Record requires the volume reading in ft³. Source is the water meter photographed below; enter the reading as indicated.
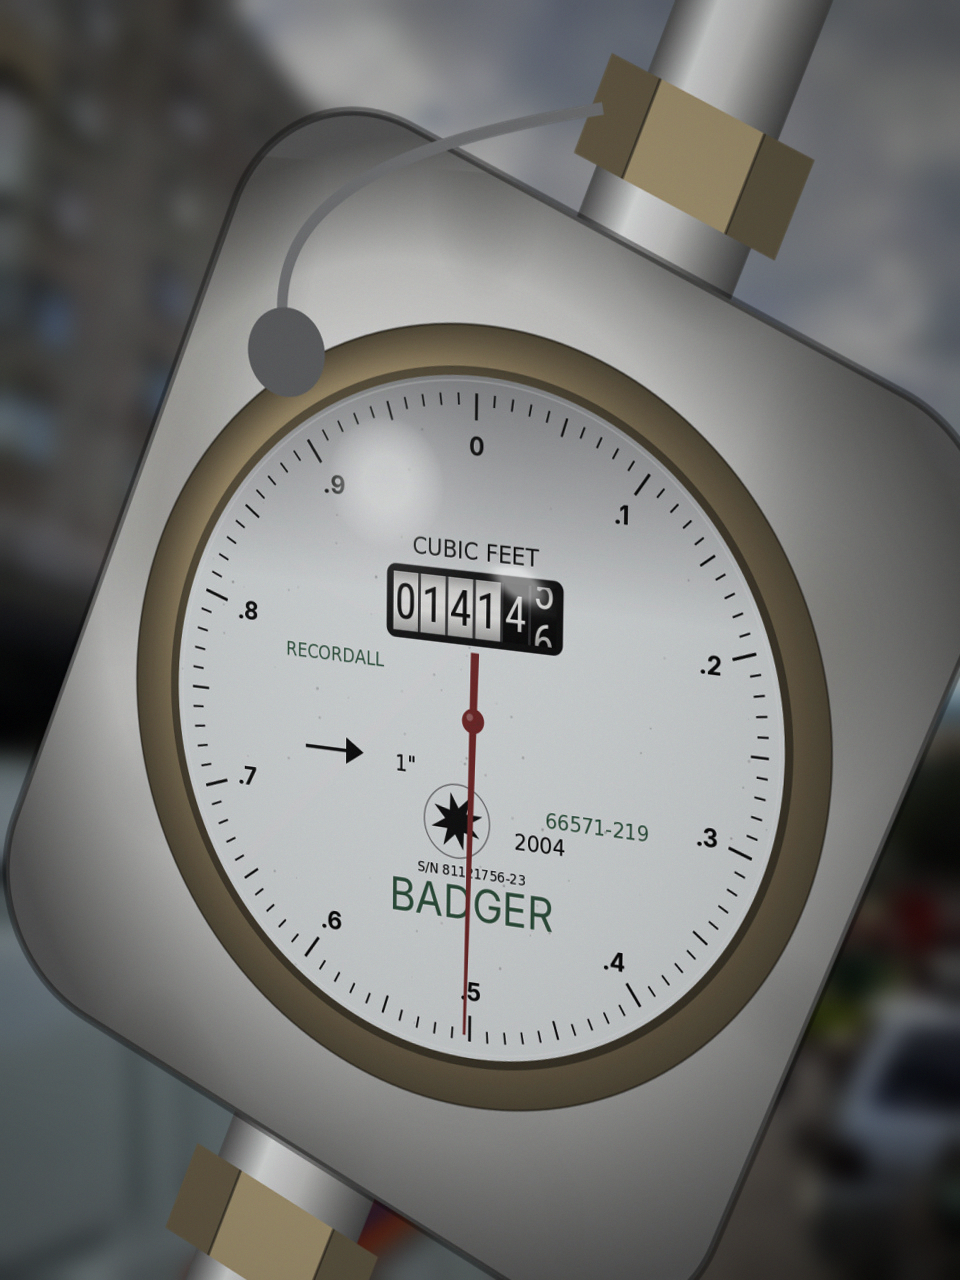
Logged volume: 14145.50 ft³
